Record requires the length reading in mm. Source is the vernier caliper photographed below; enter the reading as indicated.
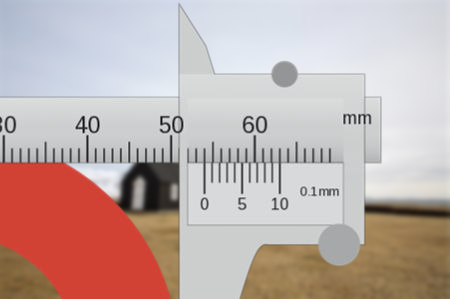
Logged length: 54.0 mm
